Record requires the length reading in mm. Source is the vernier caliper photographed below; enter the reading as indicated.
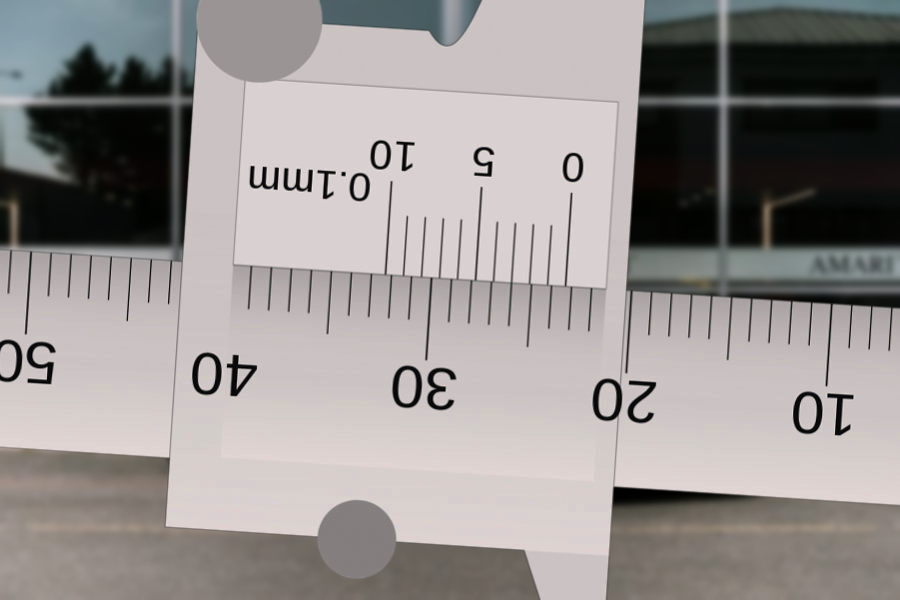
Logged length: 23.3 mm
